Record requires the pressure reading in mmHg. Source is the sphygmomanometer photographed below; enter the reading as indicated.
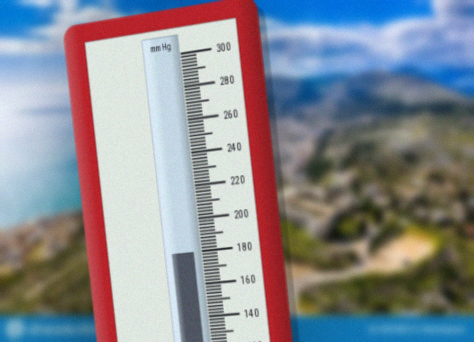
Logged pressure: 180 mmHg
